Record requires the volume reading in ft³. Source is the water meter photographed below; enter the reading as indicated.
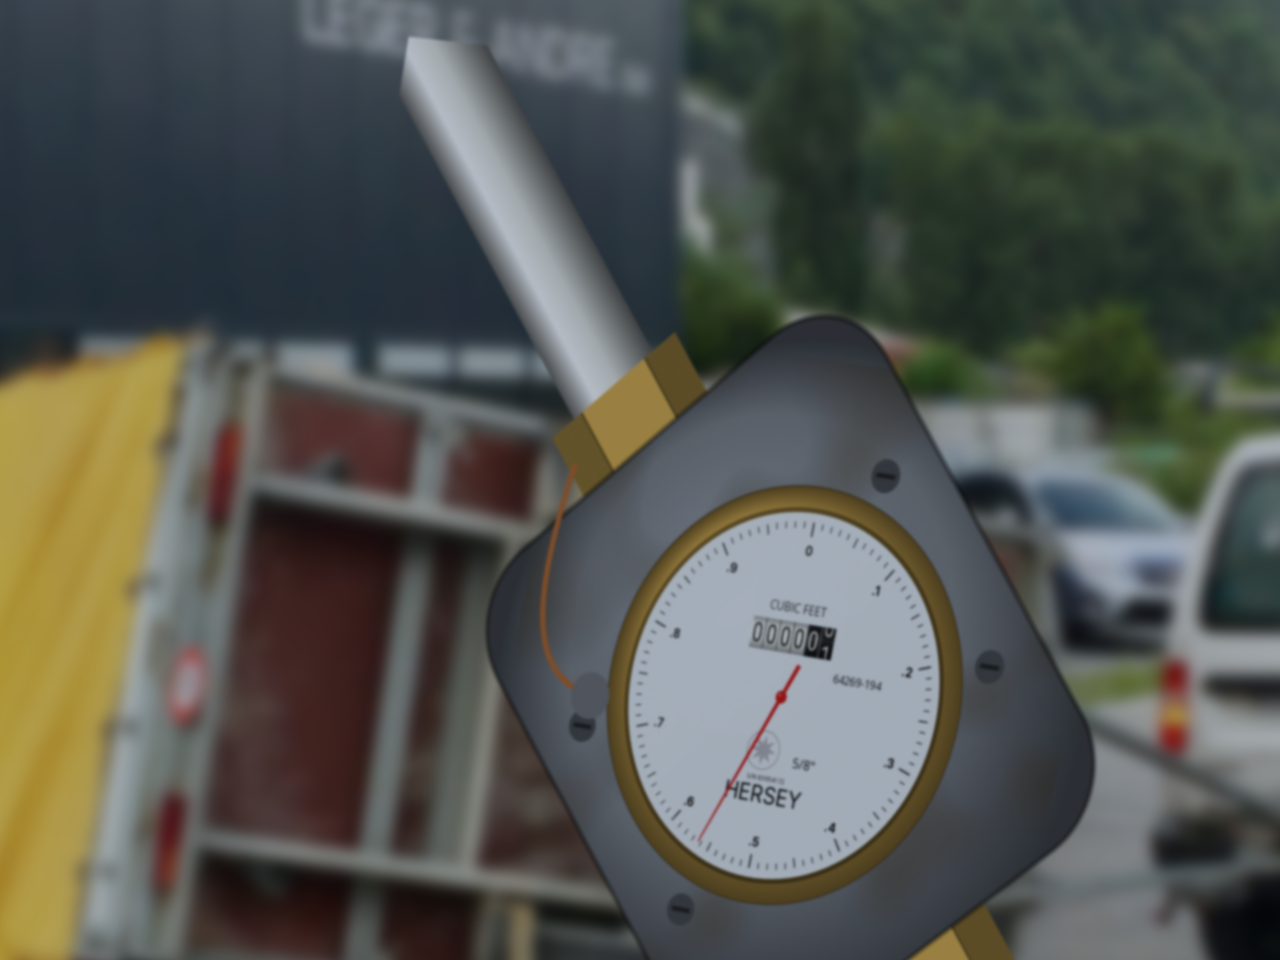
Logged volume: 0.56 ft³
